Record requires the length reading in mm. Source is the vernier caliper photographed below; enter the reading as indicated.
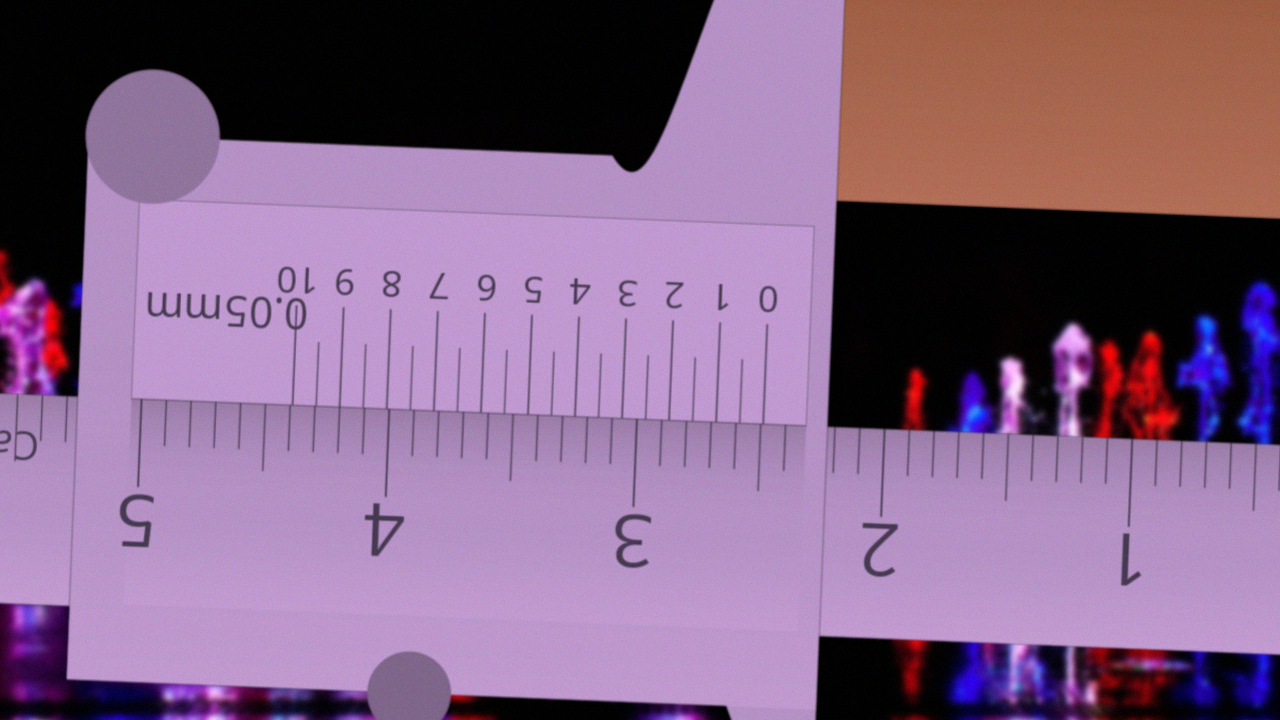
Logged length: 24.9 mm
